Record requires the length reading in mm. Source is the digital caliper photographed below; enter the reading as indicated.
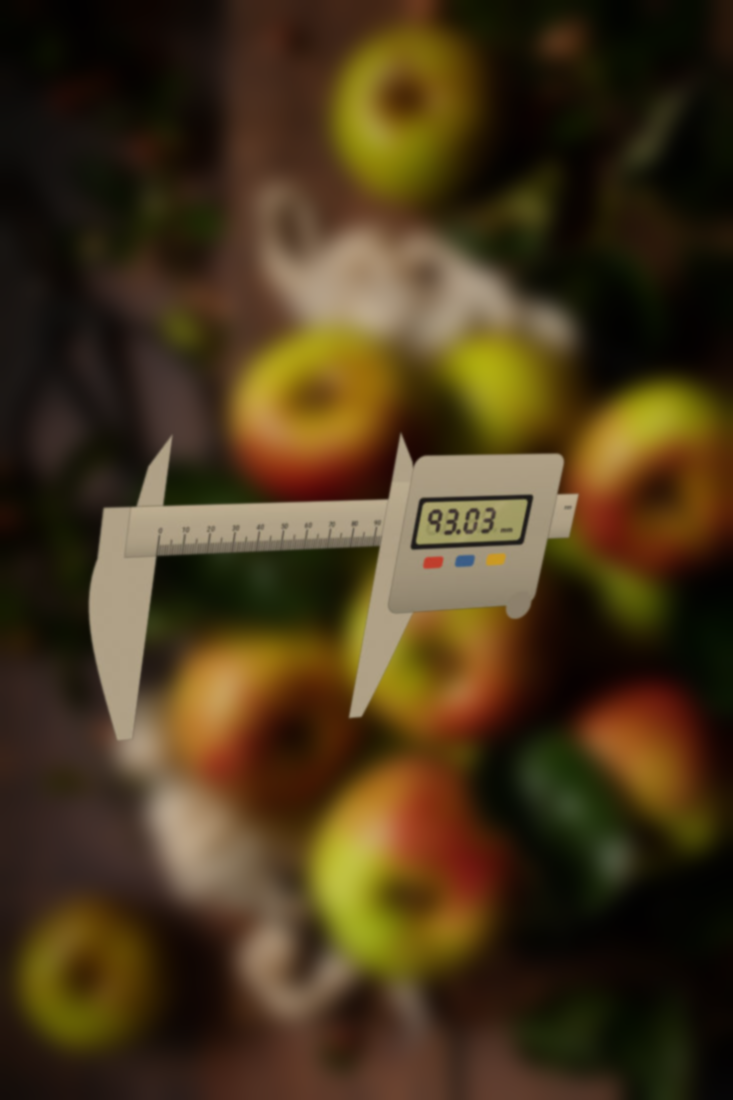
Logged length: 93.03 mm
